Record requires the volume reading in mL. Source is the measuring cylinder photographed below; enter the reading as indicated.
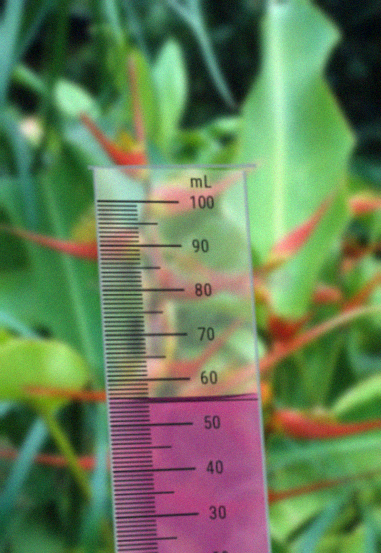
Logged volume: 55 mL
